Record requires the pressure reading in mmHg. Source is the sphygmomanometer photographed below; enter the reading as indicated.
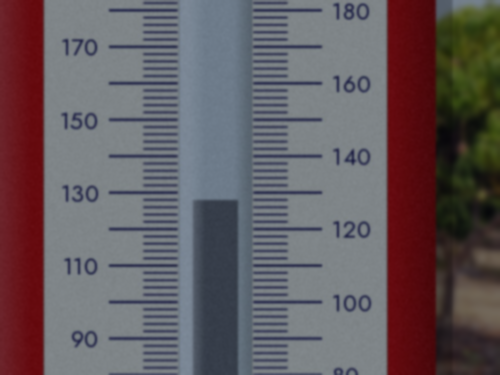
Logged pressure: 128 mmHg
